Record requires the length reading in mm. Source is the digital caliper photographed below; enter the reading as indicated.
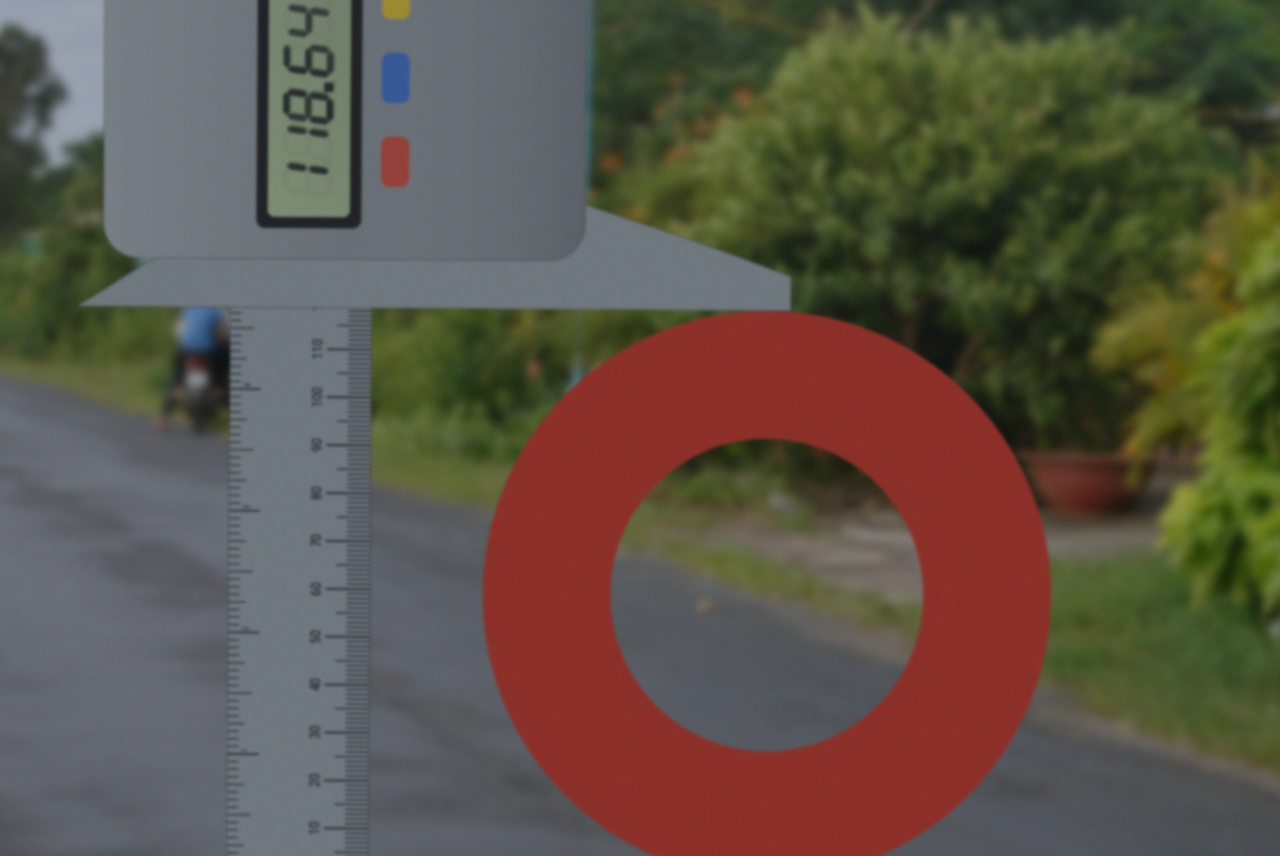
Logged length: 118.64 mm
